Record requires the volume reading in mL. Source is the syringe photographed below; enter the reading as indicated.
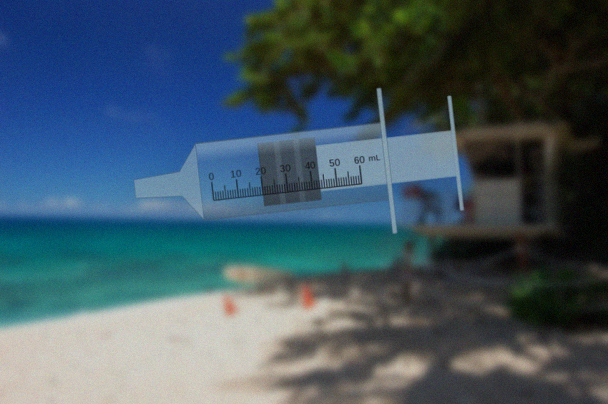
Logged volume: 20 mL
